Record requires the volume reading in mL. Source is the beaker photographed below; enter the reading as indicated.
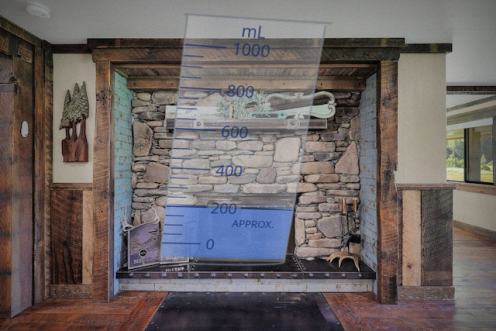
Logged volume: 200 mL
